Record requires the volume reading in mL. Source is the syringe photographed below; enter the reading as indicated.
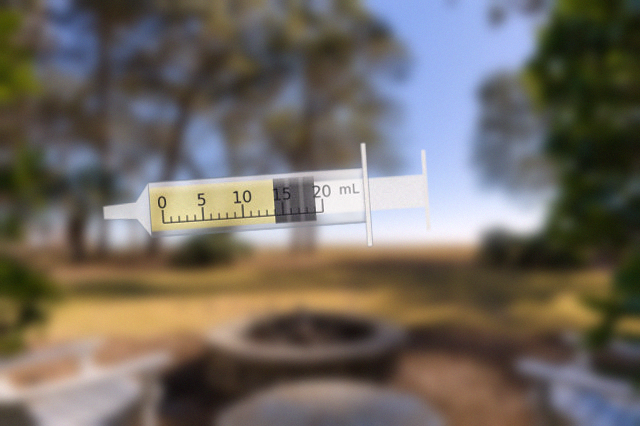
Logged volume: 14 mL
